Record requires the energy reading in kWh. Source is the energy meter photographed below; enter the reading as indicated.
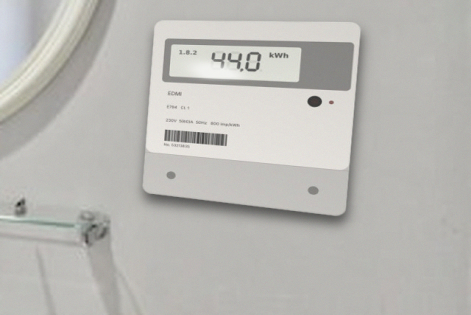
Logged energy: 44.0 kWh
